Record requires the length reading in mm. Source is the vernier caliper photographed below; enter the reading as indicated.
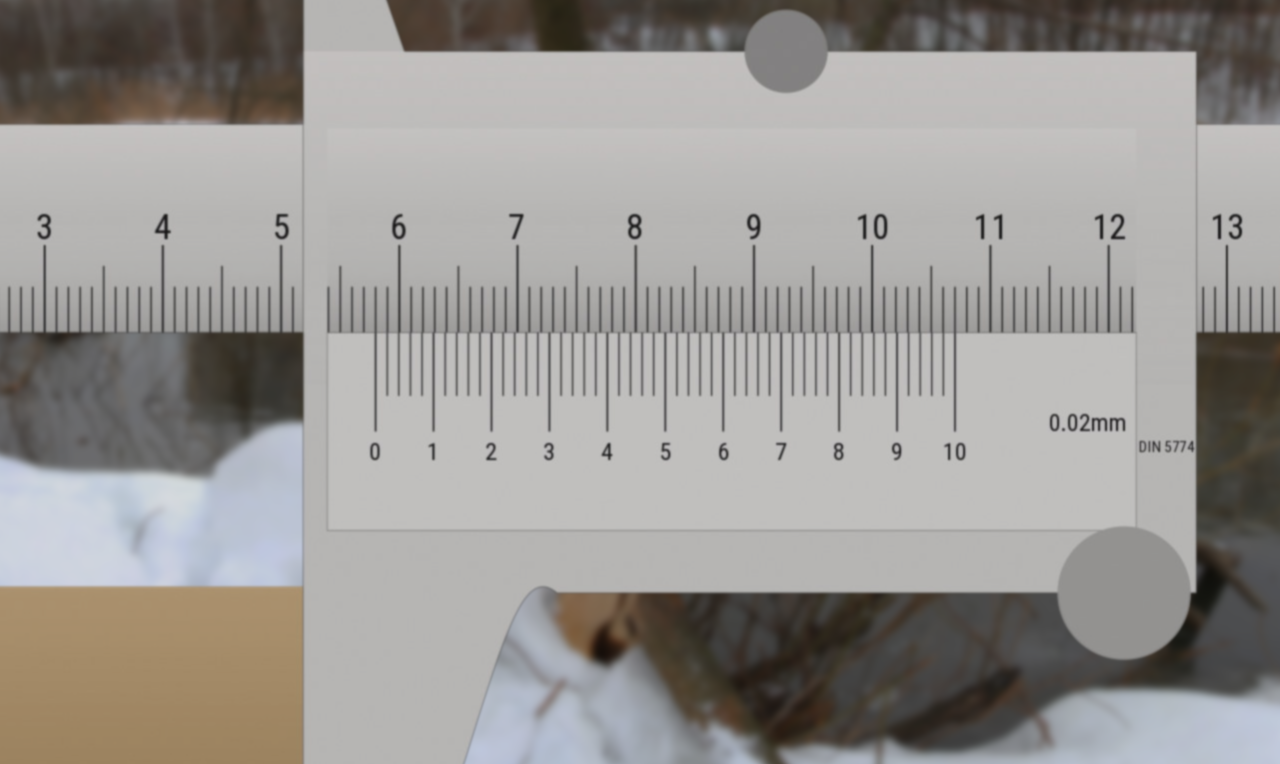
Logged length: 58.0 mm
